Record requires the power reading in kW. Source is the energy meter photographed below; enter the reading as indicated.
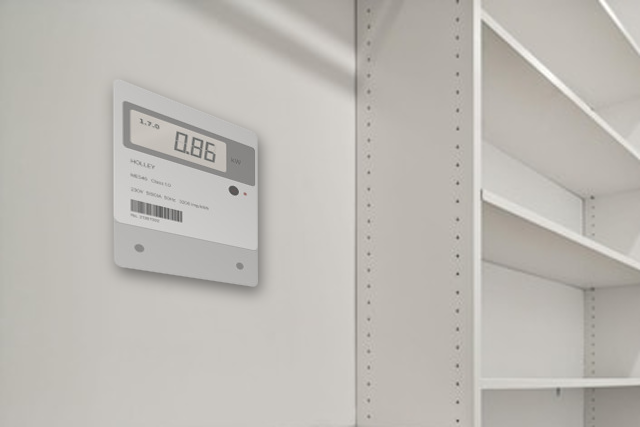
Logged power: 0.86 kW
